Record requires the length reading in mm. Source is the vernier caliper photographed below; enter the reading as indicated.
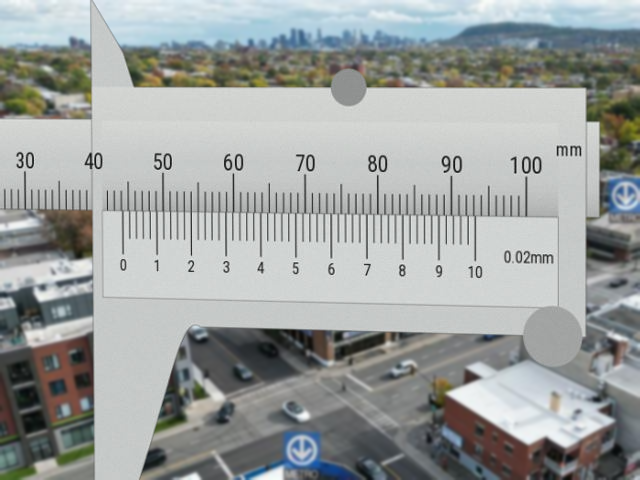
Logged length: 44.2 mm
